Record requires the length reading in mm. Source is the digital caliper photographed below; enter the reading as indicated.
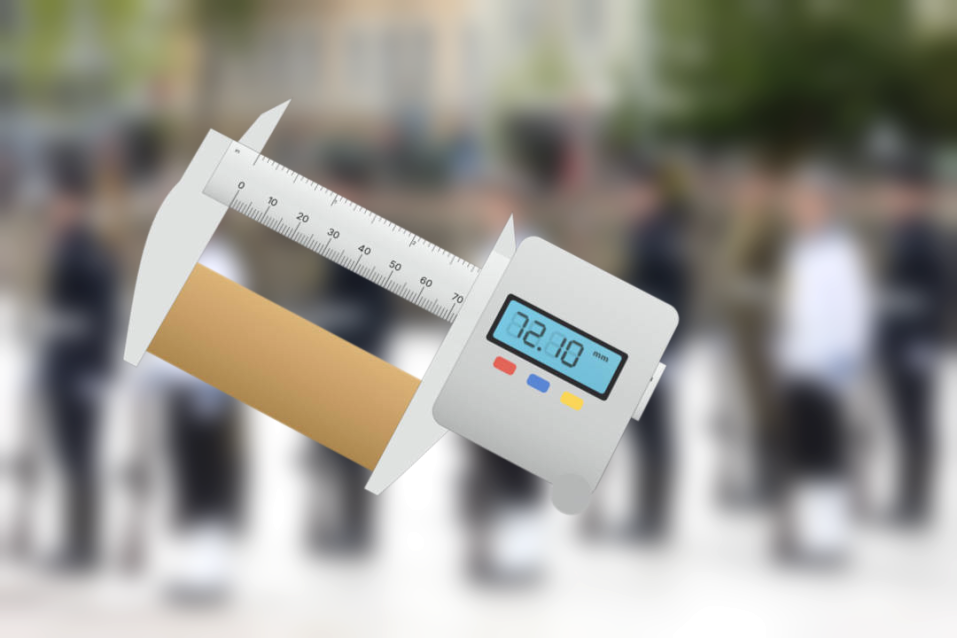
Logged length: 72.10 mm
